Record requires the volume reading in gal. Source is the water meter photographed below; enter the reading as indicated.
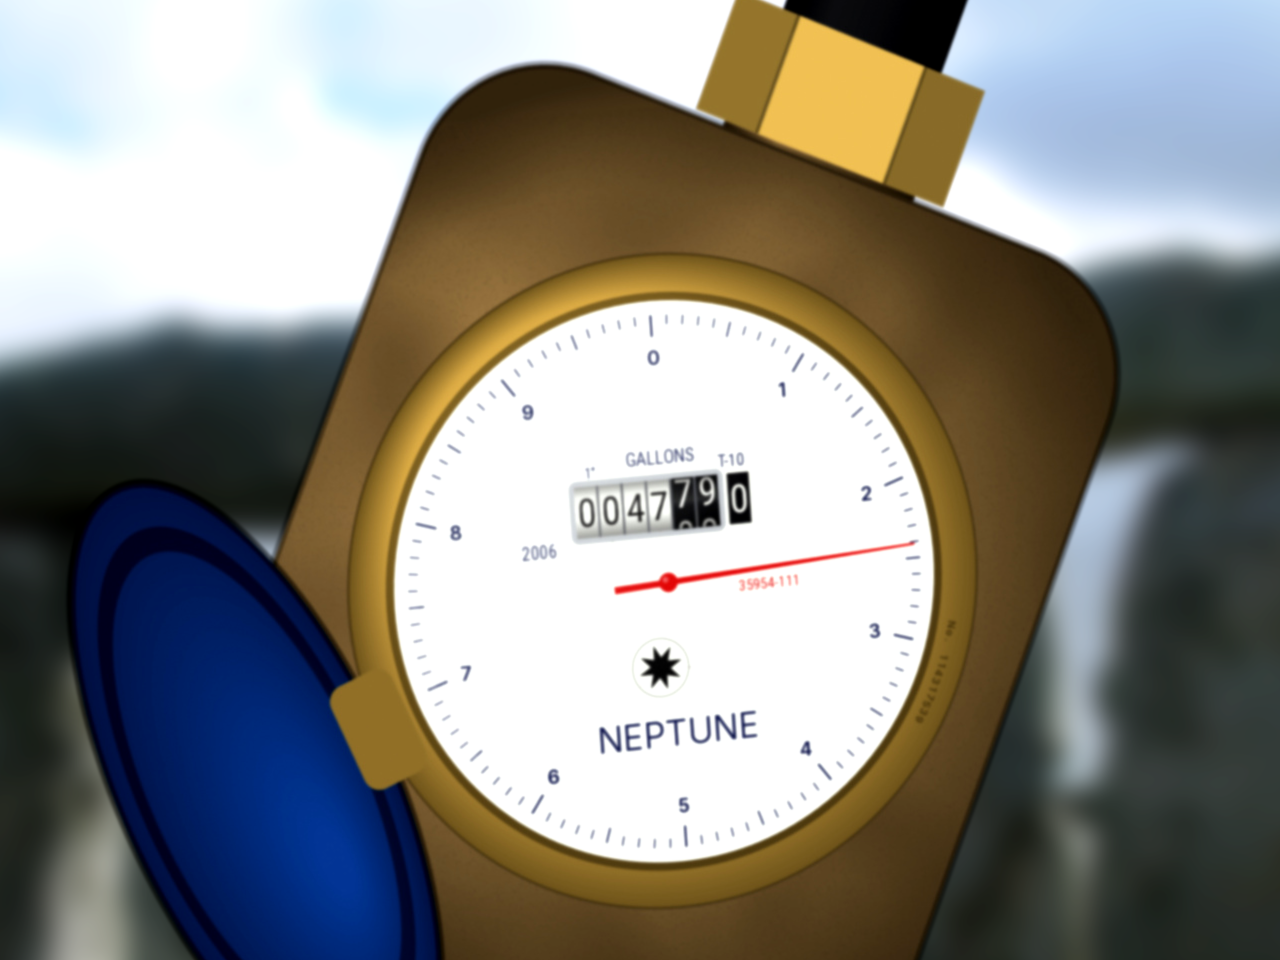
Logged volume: 47792.4 gal
